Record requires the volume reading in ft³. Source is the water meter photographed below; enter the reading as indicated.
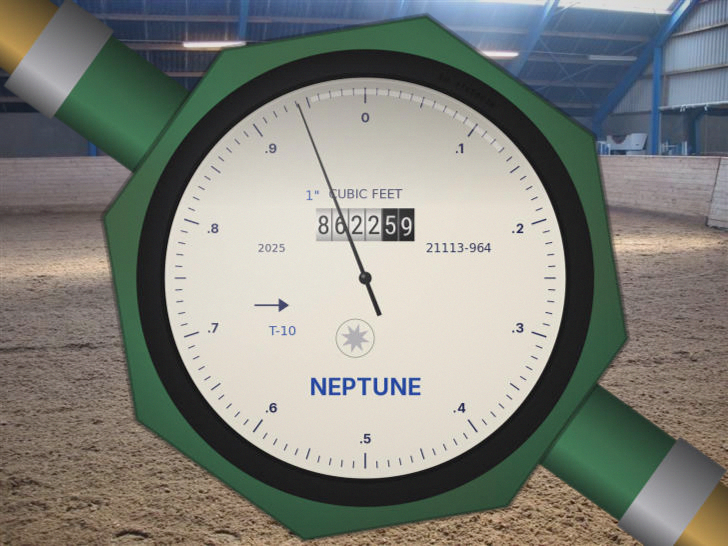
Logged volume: 862258.94 ft³
